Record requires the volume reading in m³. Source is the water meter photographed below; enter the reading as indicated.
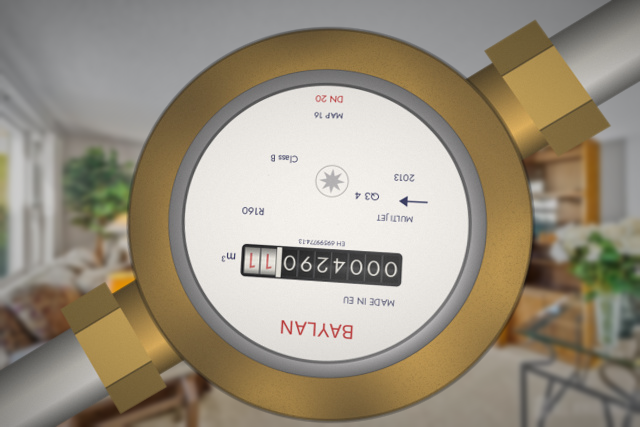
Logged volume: 4290.11 m³
